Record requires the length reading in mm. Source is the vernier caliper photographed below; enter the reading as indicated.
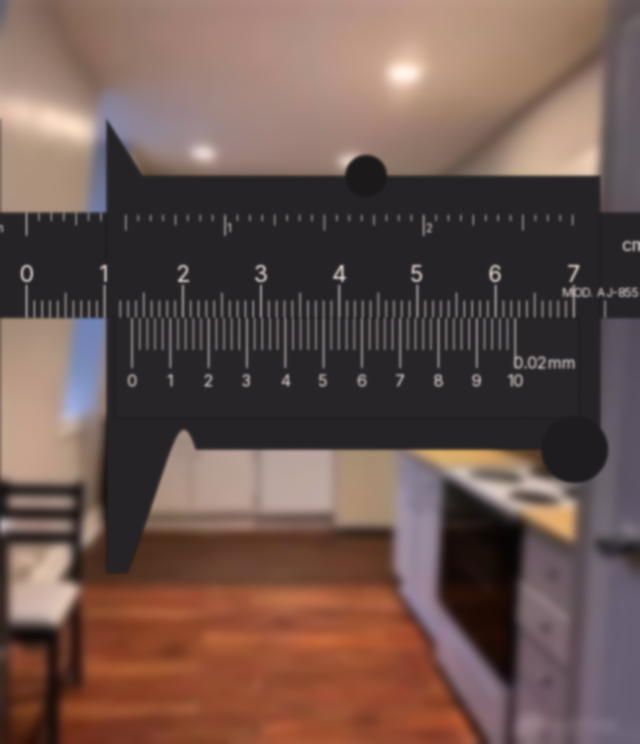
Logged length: 13.5 mm
